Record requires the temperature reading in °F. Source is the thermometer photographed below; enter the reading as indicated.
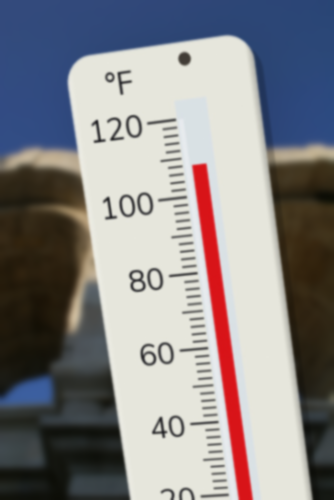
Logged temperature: 108 °F
